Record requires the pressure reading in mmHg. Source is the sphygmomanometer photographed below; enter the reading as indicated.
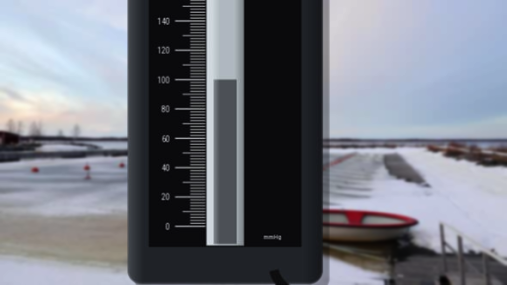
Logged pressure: 100 mmHg
